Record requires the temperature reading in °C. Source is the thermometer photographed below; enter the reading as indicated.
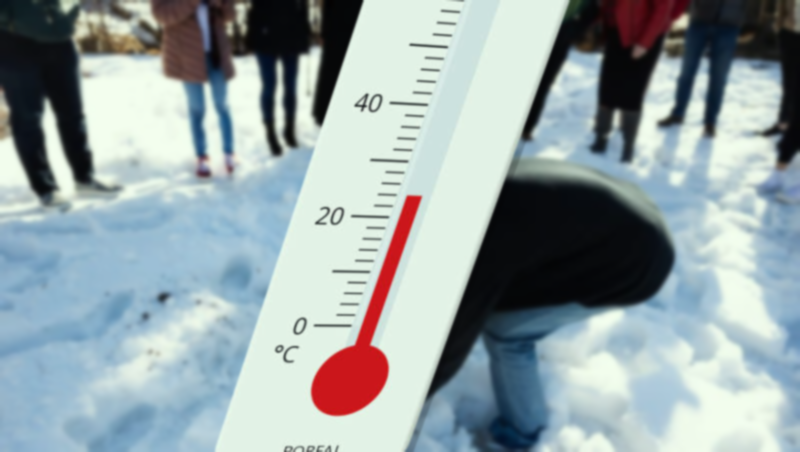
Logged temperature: 24 °C
